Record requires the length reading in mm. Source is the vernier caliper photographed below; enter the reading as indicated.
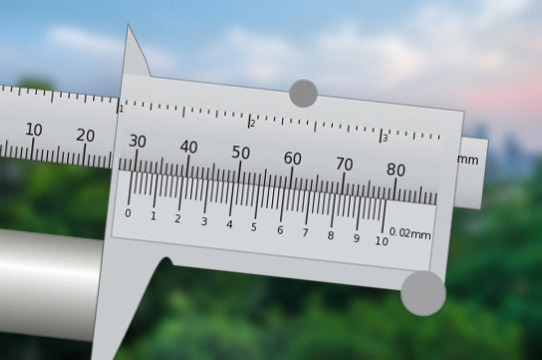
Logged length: 29.5 mm
